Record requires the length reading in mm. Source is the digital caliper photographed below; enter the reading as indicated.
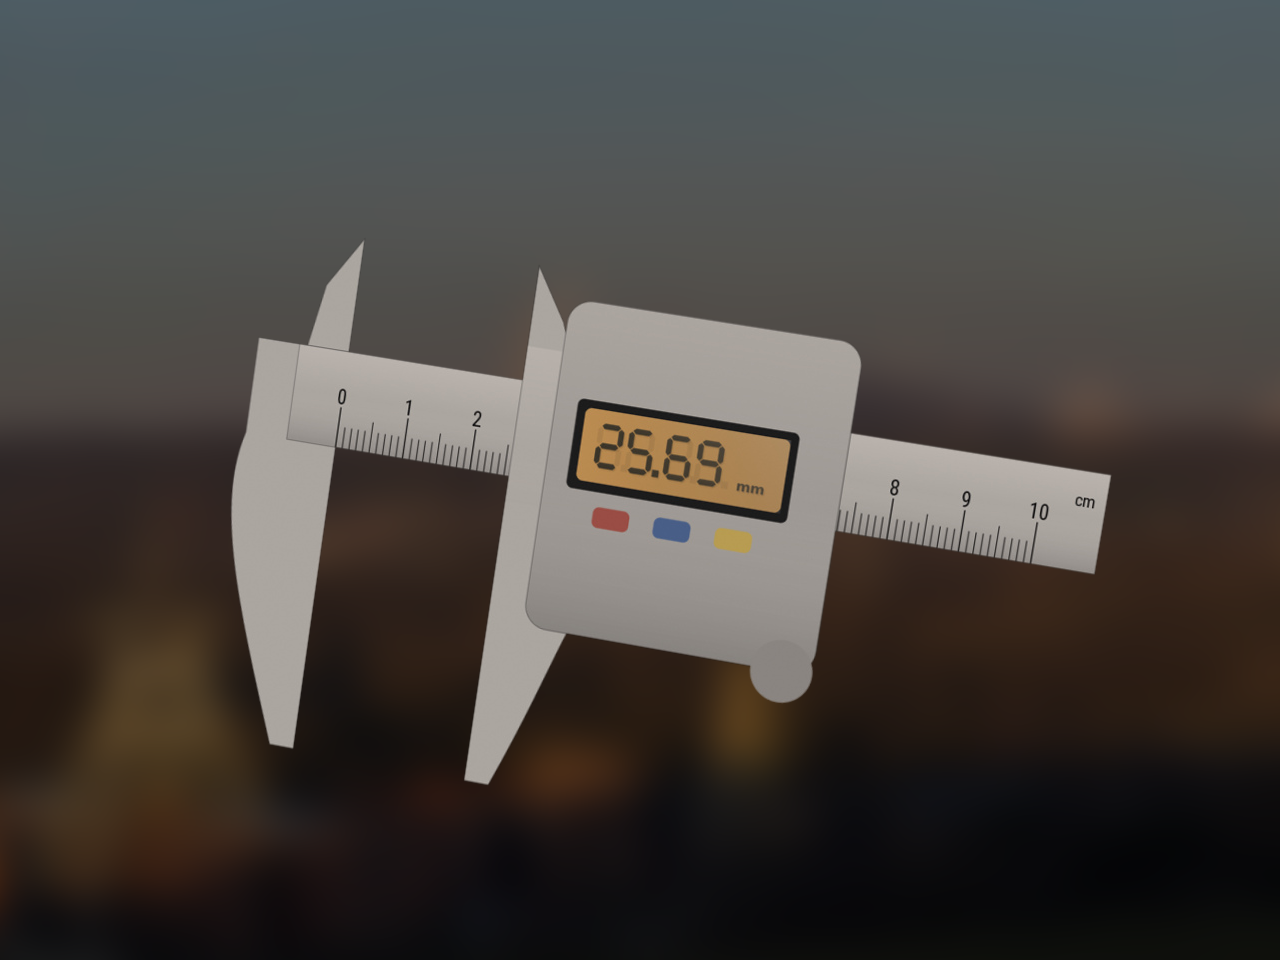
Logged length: 25.69 mm
